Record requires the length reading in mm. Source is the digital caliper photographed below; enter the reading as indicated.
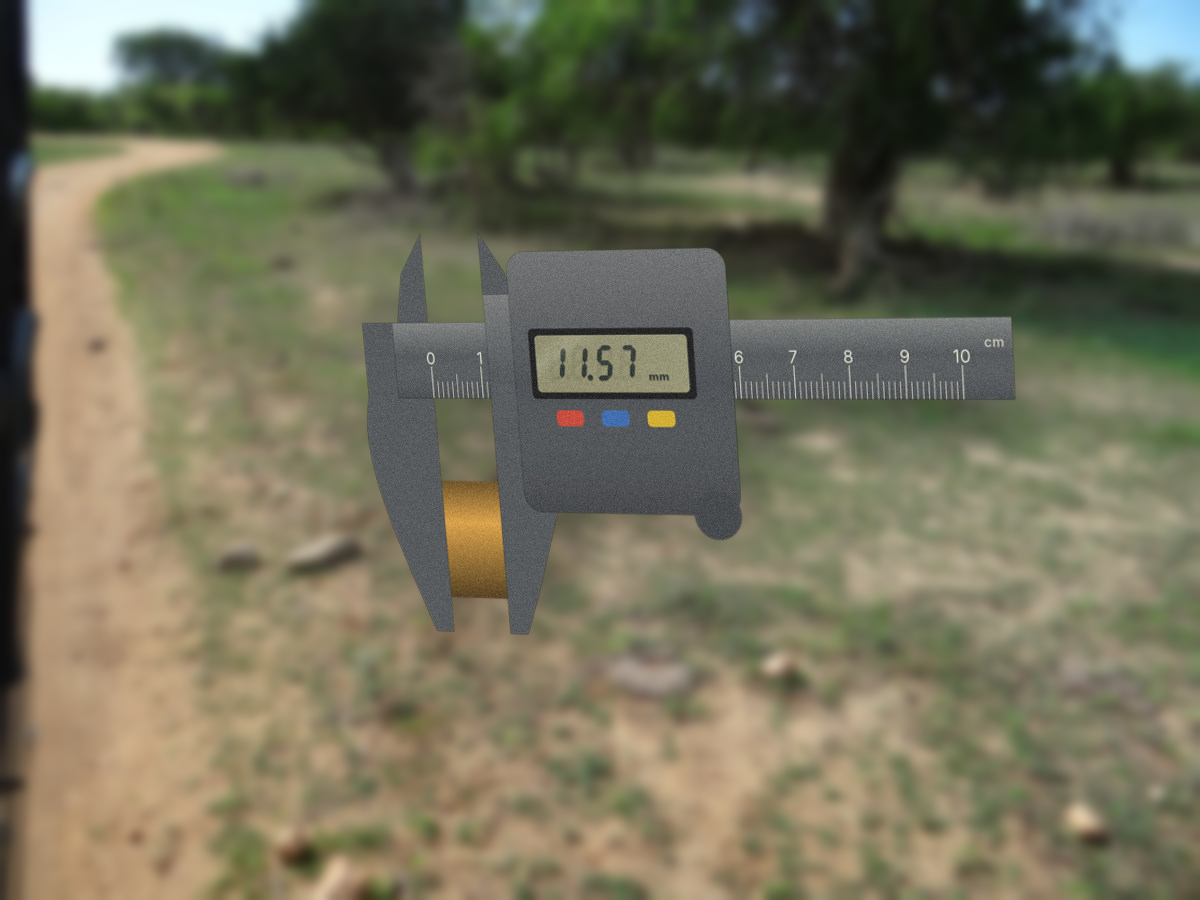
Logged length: 11.57 mm
